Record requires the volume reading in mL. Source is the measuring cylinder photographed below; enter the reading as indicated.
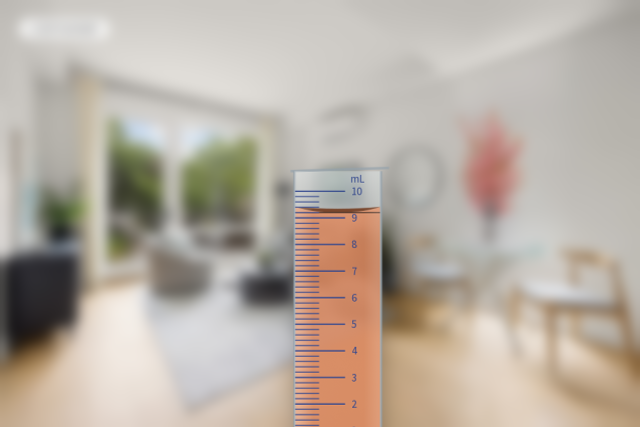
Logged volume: 9.2 mL
